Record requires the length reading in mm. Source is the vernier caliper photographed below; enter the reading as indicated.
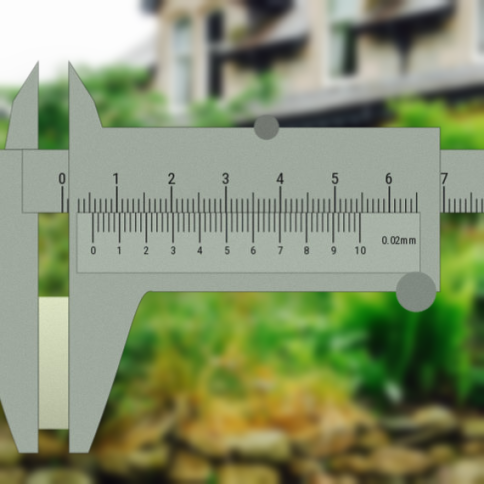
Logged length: 5.6 mm
